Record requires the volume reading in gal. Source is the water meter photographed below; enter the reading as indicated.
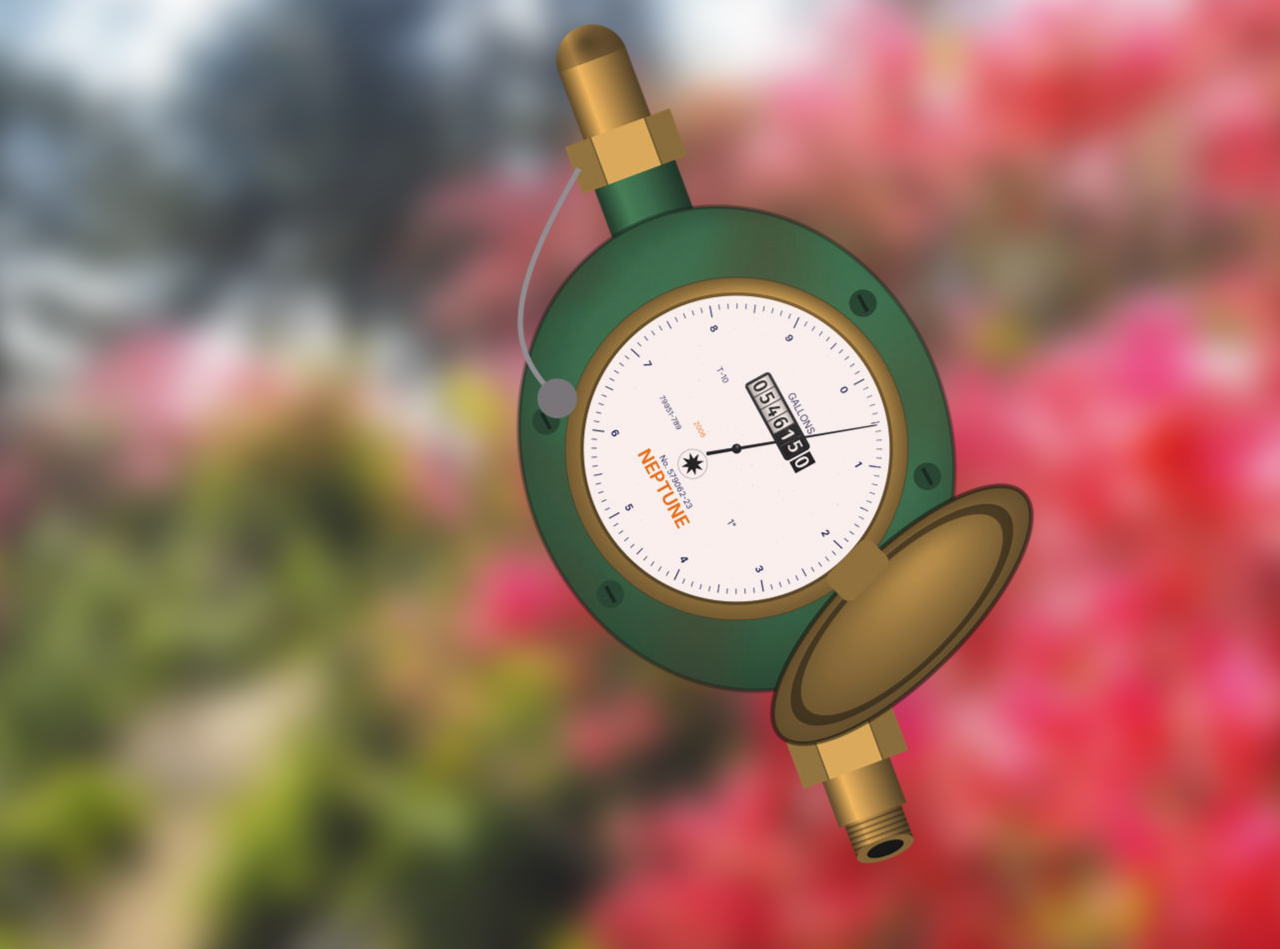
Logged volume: 546150.5 gal
